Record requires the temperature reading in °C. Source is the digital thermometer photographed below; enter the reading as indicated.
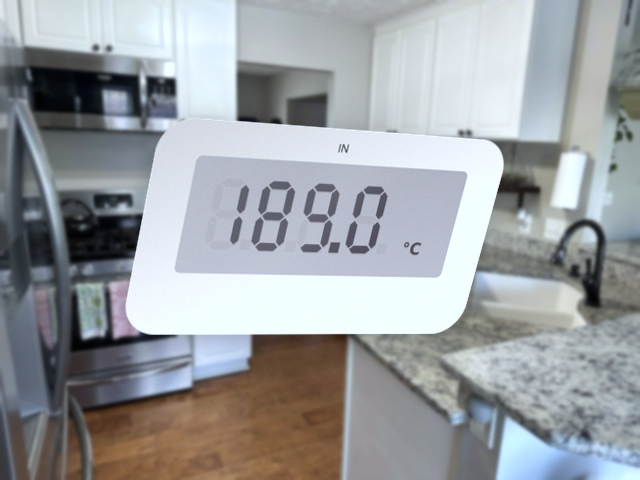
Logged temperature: 189.0 °C
